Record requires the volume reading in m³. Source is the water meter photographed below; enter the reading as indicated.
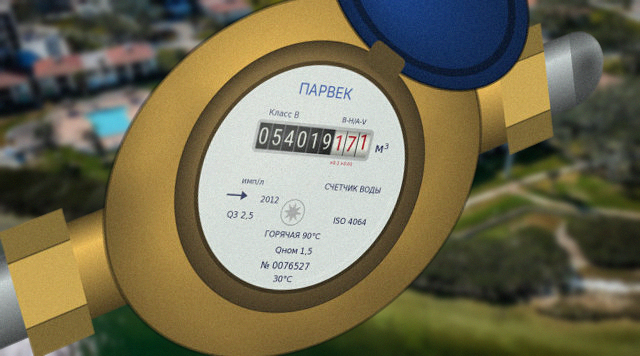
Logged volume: 54019.171 m³
